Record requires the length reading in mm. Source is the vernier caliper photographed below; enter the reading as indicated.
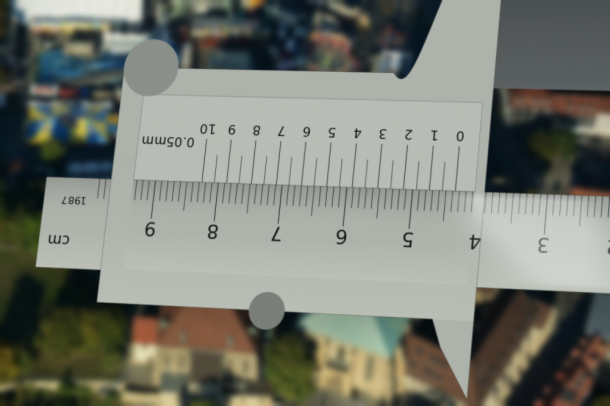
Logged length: 43.6 mm
